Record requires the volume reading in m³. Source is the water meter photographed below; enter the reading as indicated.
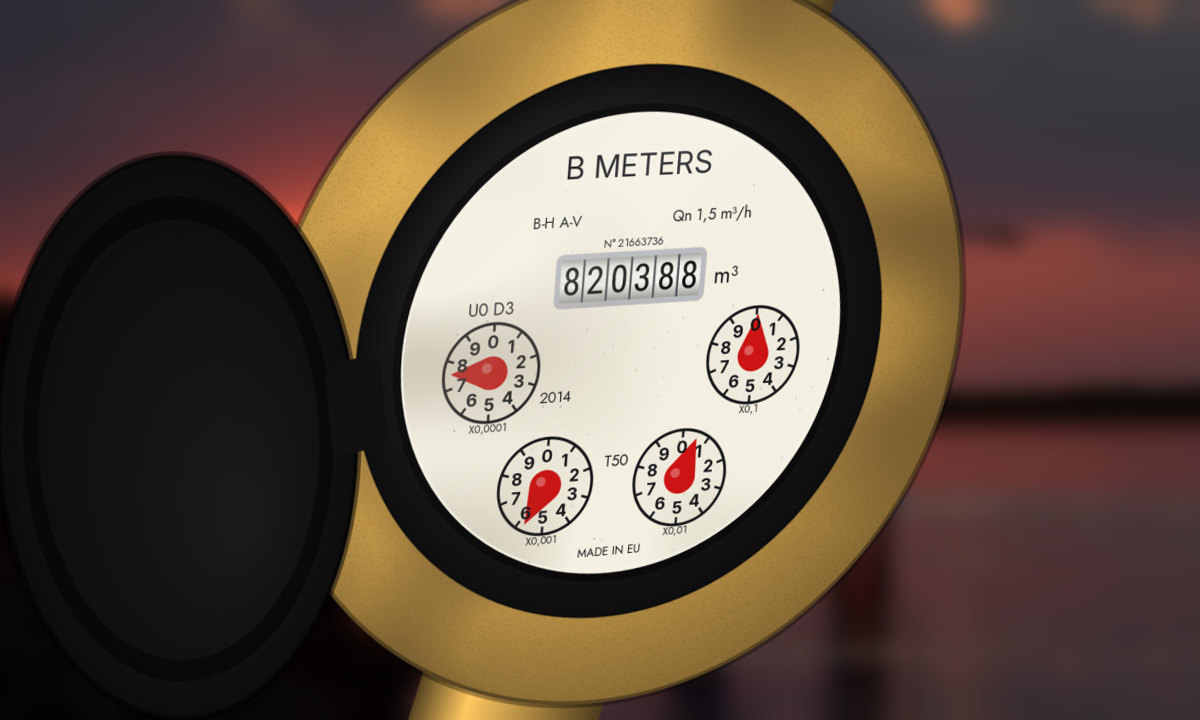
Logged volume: 820388.0057 m³
